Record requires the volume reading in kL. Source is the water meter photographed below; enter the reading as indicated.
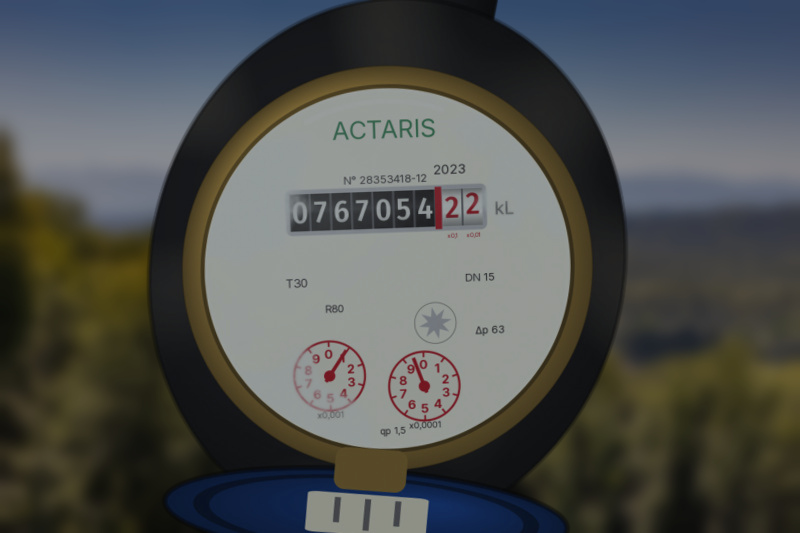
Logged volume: 767054.2209 kL
